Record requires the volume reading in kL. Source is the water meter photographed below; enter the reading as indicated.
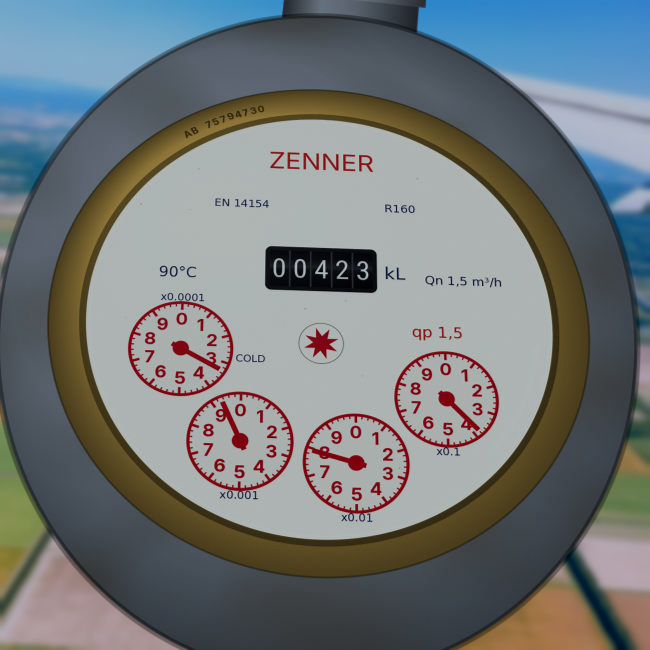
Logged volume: 423.3793 kL
